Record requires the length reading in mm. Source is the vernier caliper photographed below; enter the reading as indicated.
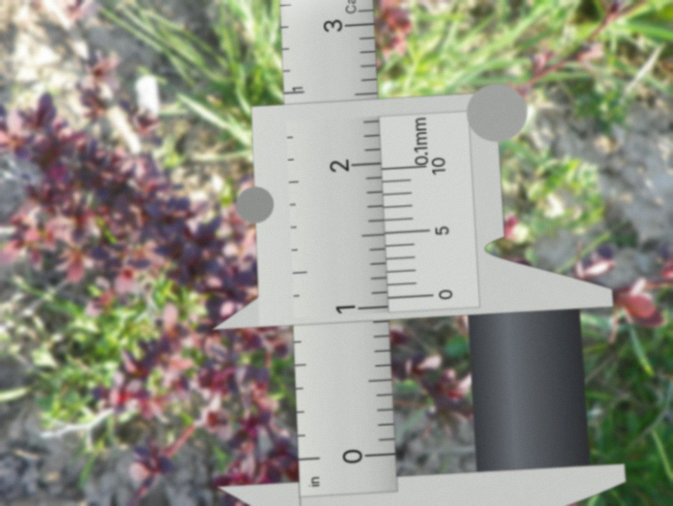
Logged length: 10.6 mm
